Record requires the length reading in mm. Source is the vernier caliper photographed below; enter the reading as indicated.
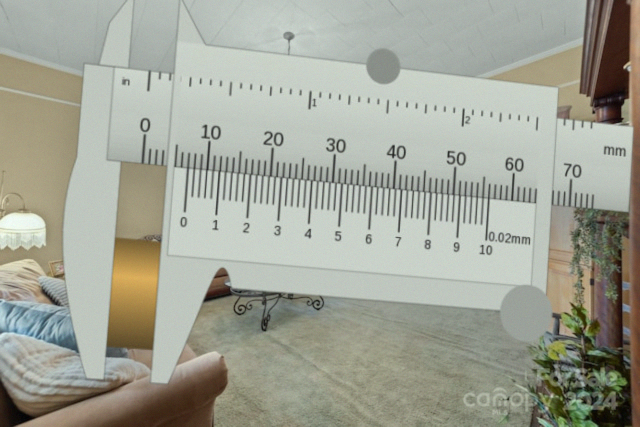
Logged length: 7.0 mm
